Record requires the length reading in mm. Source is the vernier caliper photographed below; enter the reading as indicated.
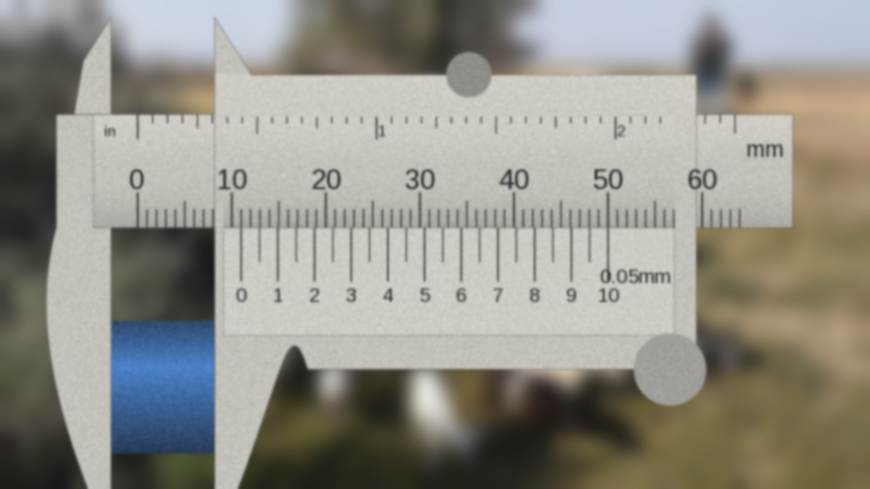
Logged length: 11.0 mm
